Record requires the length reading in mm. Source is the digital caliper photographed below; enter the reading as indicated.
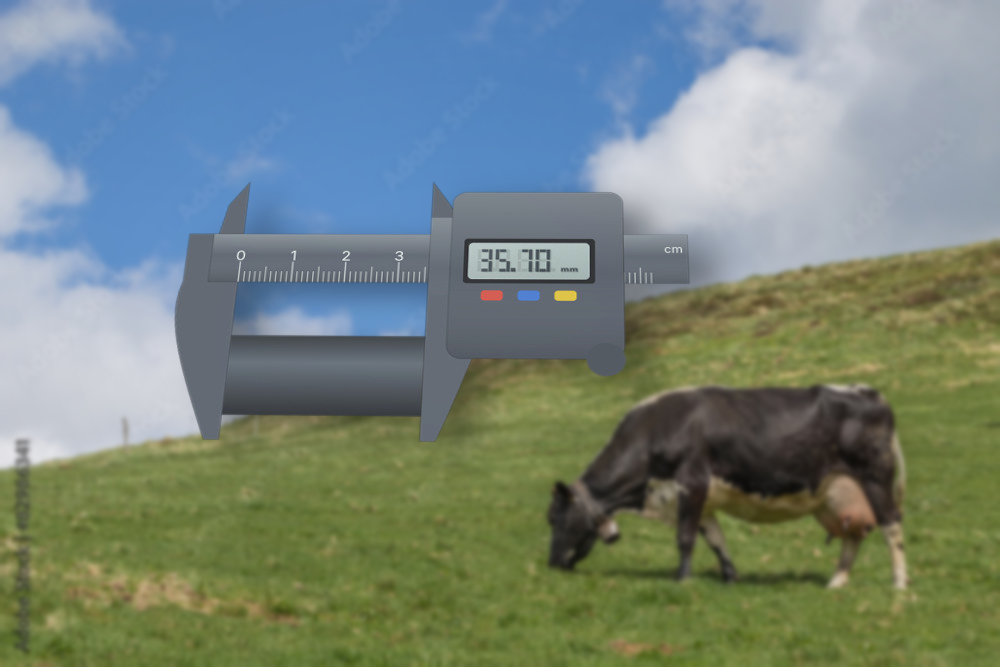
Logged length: 35.70 mm
